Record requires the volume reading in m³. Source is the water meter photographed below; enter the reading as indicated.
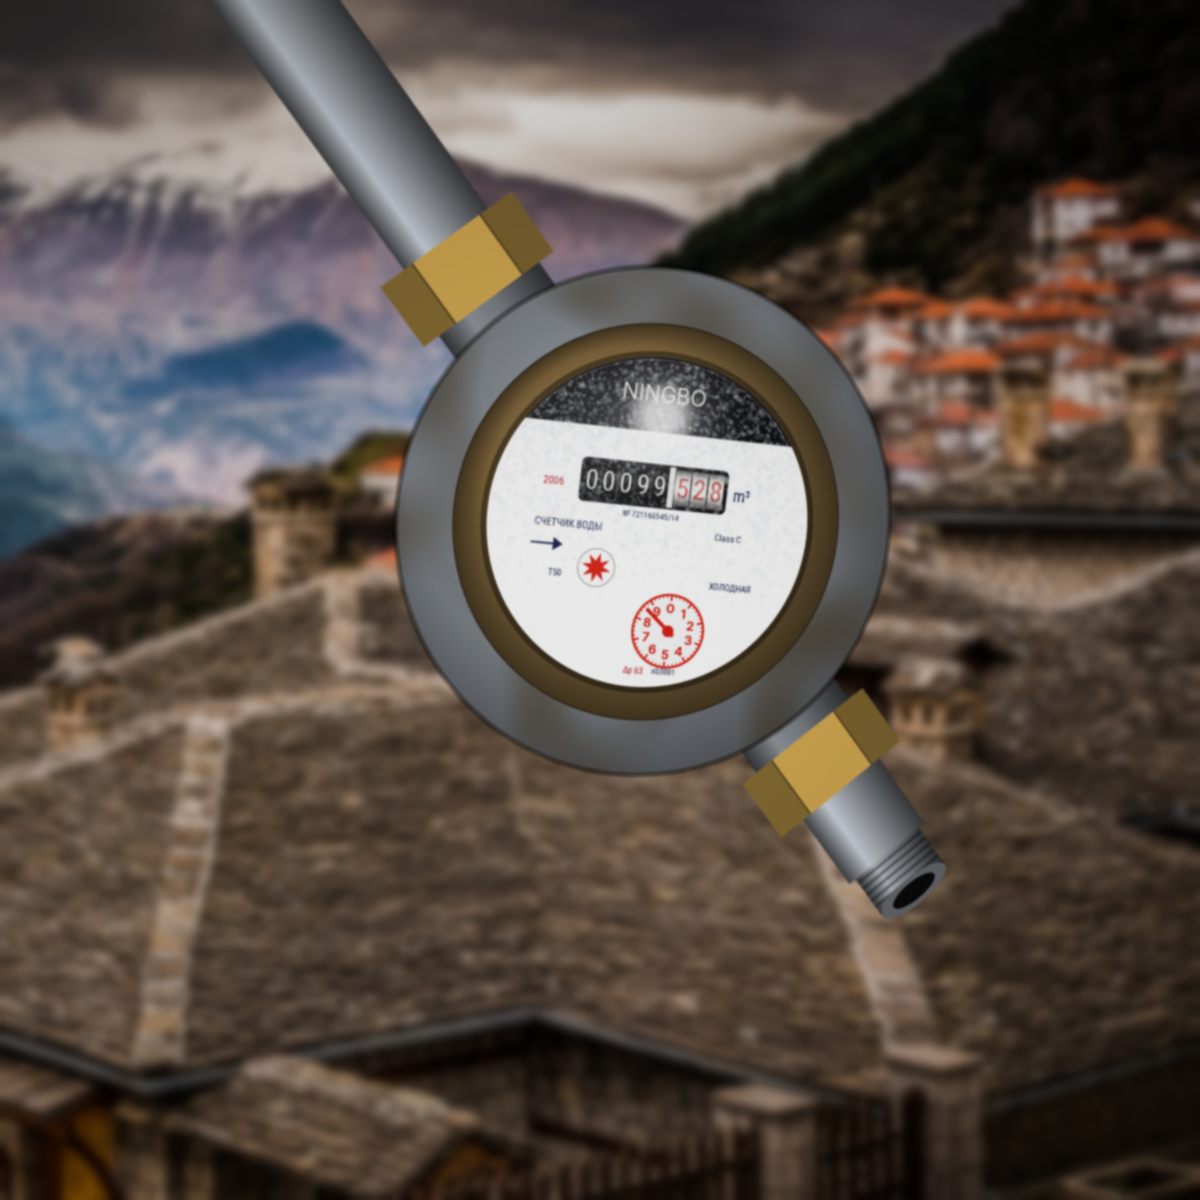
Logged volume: 99.5288 m³
